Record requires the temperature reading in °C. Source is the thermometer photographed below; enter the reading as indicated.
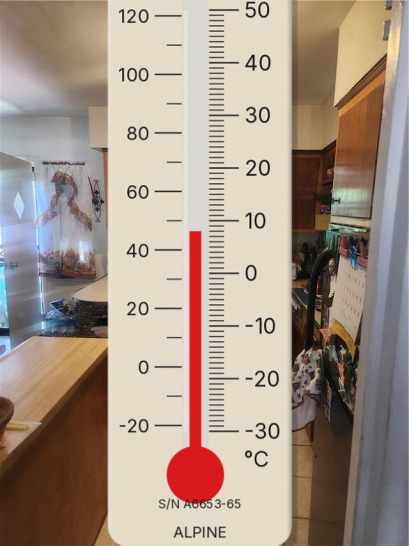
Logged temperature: 8 °C
